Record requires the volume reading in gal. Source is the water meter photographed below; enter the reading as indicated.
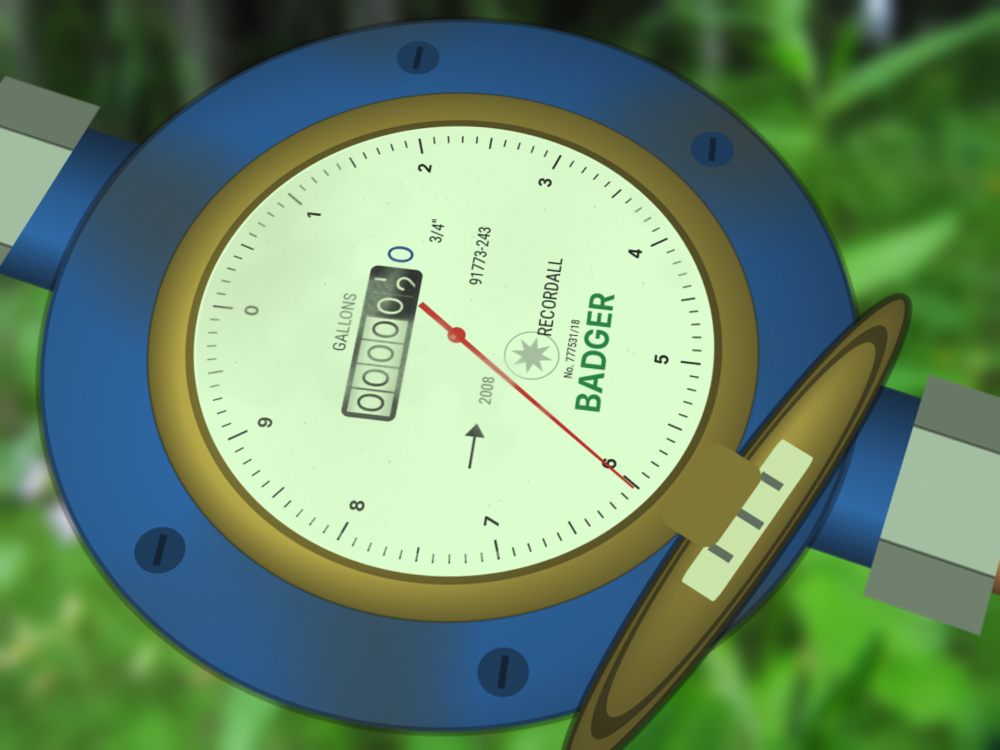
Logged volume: 16.0 gal
